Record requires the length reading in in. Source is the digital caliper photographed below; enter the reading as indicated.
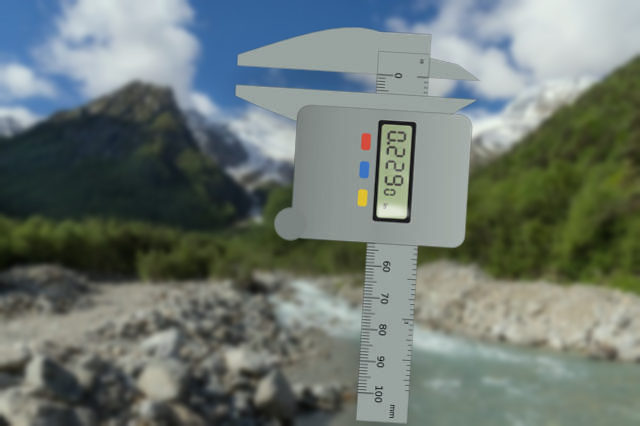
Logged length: 0.2290 in
